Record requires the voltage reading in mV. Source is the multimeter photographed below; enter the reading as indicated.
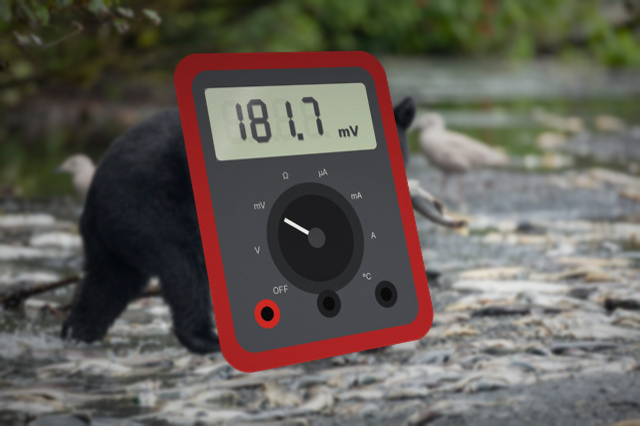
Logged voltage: 181.7 mV
